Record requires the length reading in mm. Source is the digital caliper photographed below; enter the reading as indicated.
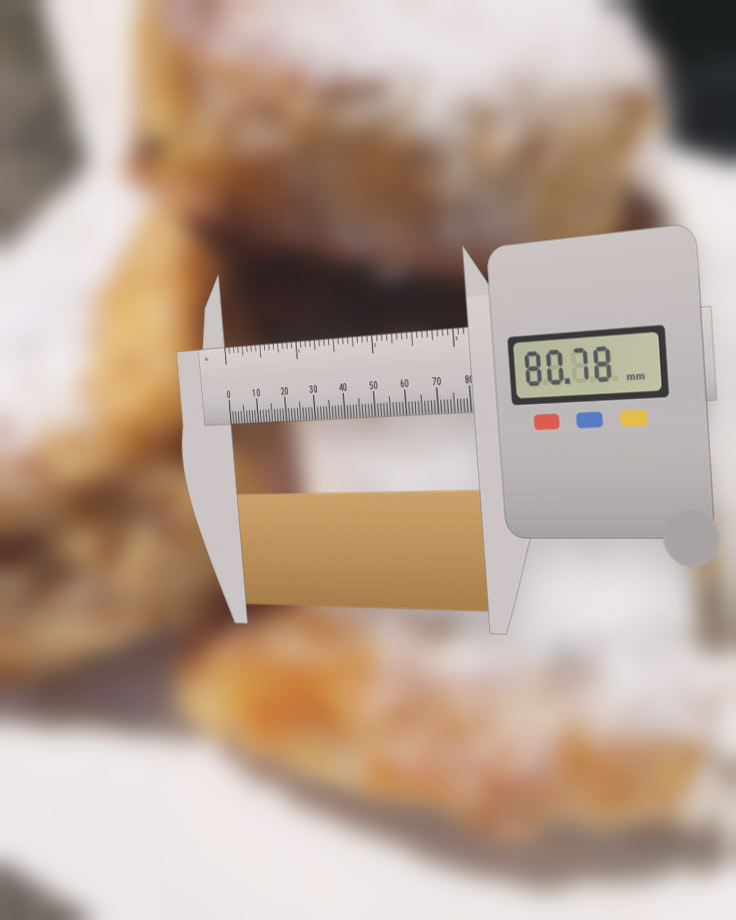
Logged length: 80.78 mm
